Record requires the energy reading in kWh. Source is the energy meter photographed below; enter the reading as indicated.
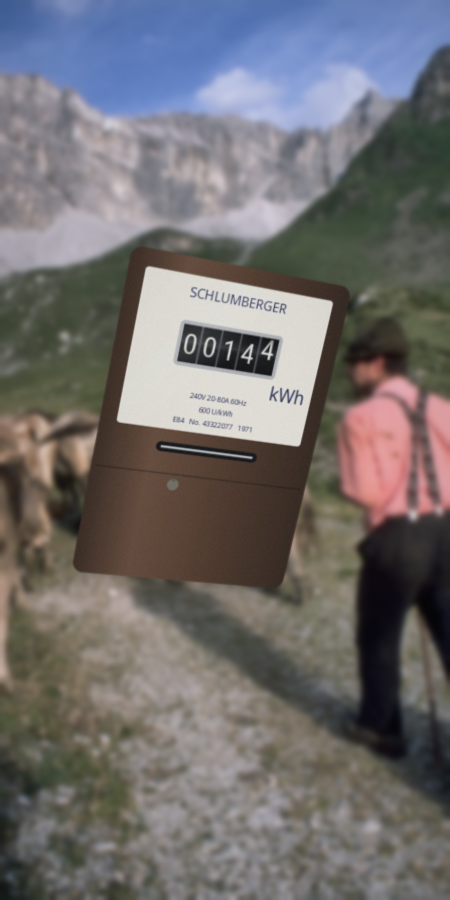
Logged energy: 144 kWh
